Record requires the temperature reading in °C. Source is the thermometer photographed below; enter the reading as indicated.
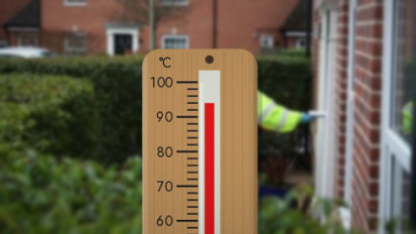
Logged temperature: 94 °C
